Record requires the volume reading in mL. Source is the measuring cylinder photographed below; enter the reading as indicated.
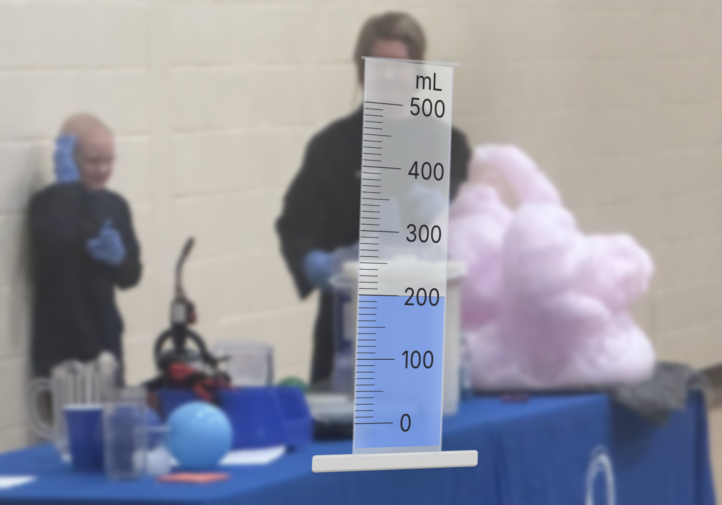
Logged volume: 200 mL
